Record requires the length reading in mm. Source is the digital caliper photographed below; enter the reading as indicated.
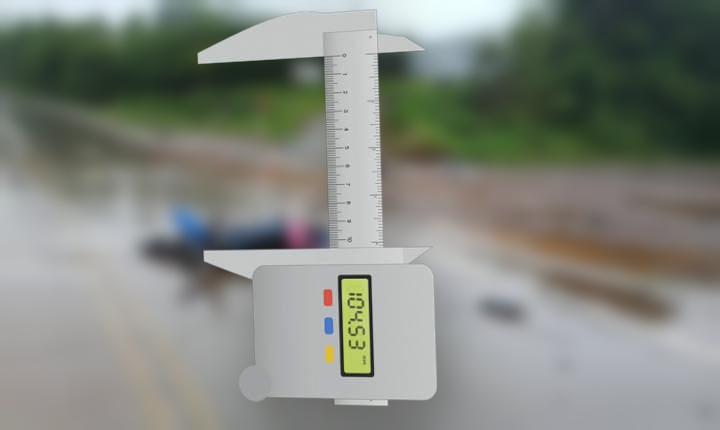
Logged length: 104.53 mm
